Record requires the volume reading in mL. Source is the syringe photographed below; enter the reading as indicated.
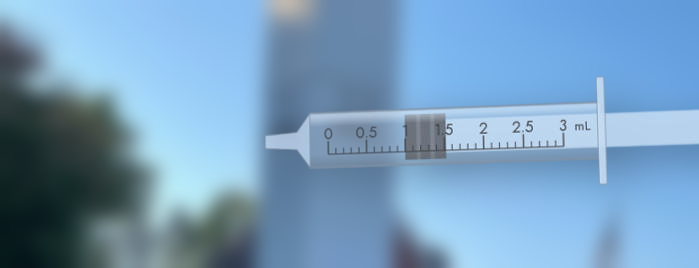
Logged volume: 1 mL
